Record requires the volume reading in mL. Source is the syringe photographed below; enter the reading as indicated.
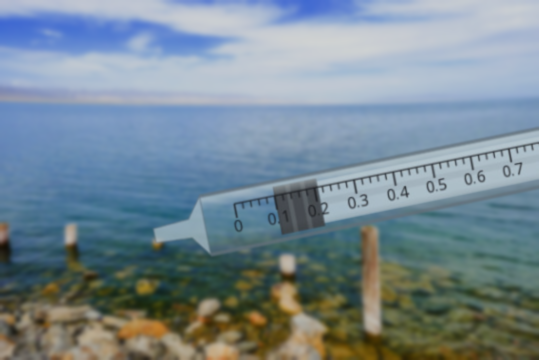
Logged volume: 0.1 mL
